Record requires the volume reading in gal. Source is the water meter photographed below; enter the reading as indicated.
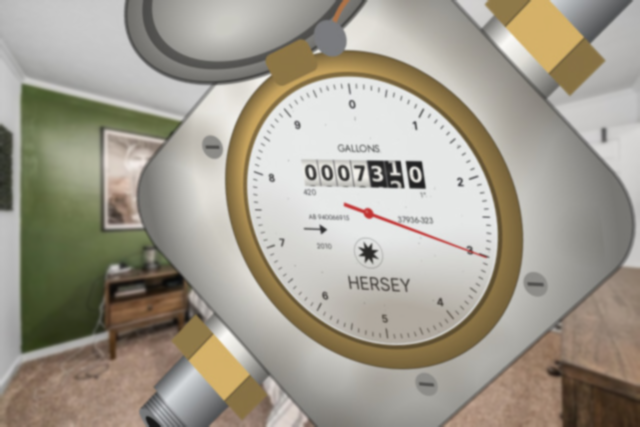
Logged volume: 7313.0 gal
